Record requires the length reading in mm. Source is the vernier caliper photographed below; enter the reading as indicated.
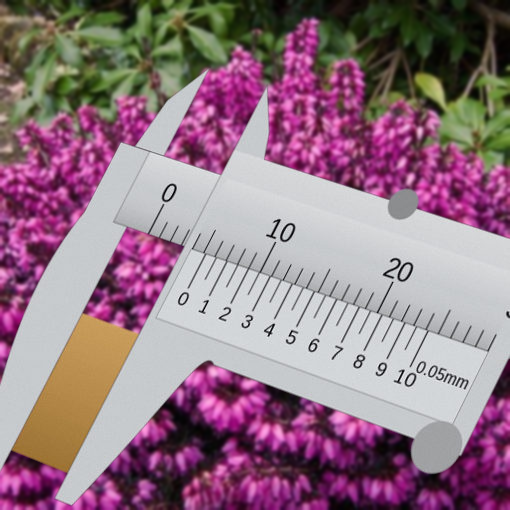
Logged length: 5.2 mm
